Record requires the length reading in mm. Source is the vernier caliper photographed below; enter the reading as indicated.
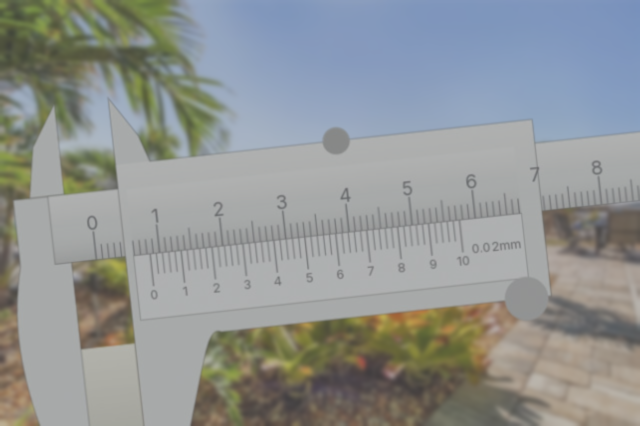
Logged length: 8.5 mm
